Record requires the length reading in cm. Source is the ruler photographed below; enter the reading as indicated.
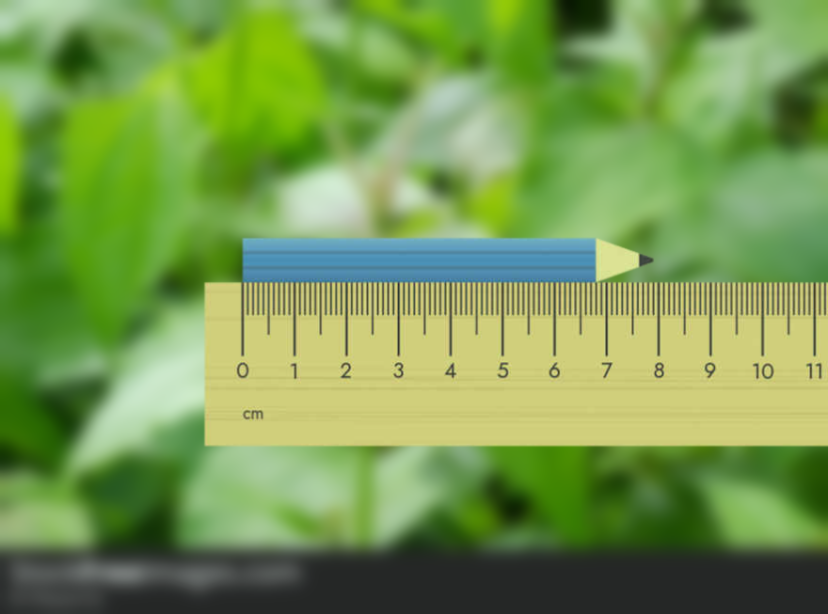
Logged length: 7.9 cm
